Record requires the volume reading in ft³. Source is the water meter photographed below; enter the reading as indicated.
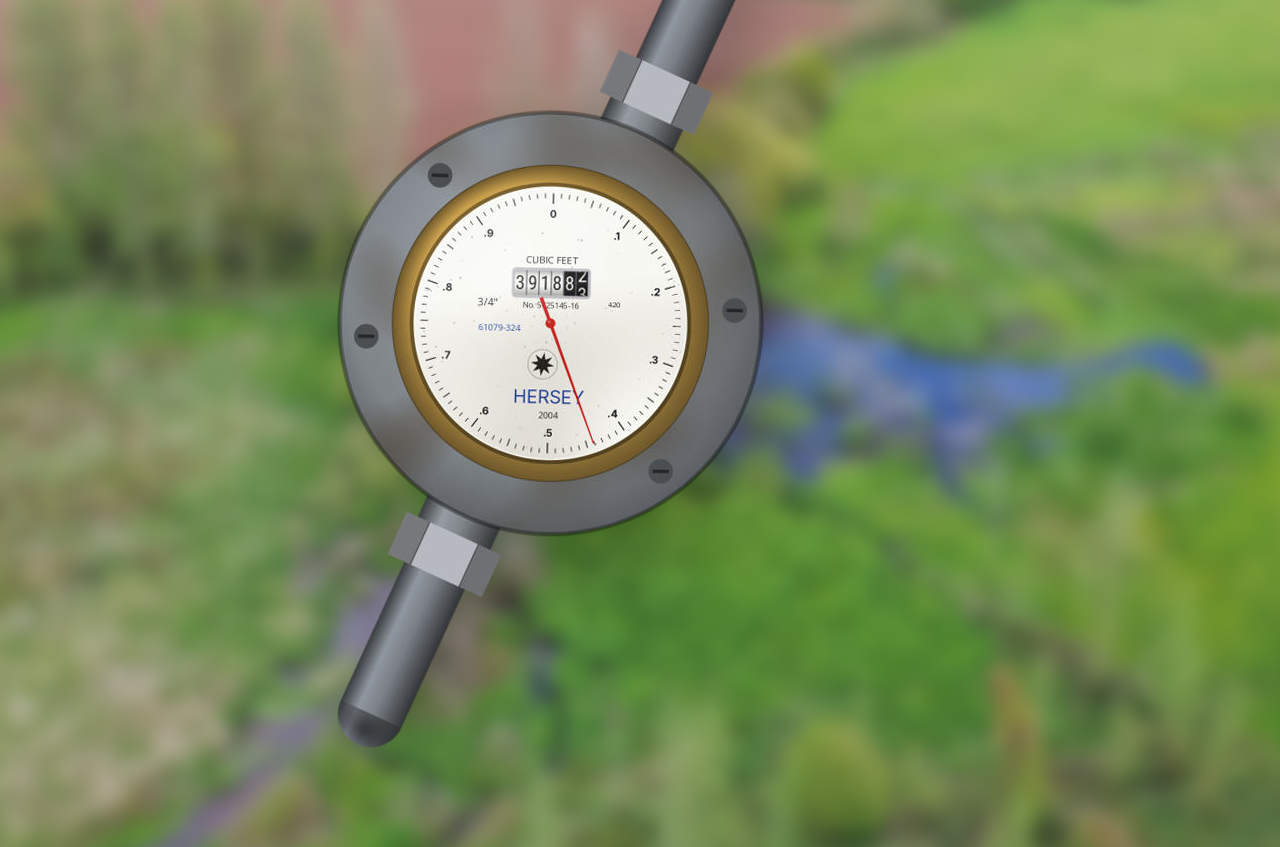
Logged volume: 391882.44 ft³
